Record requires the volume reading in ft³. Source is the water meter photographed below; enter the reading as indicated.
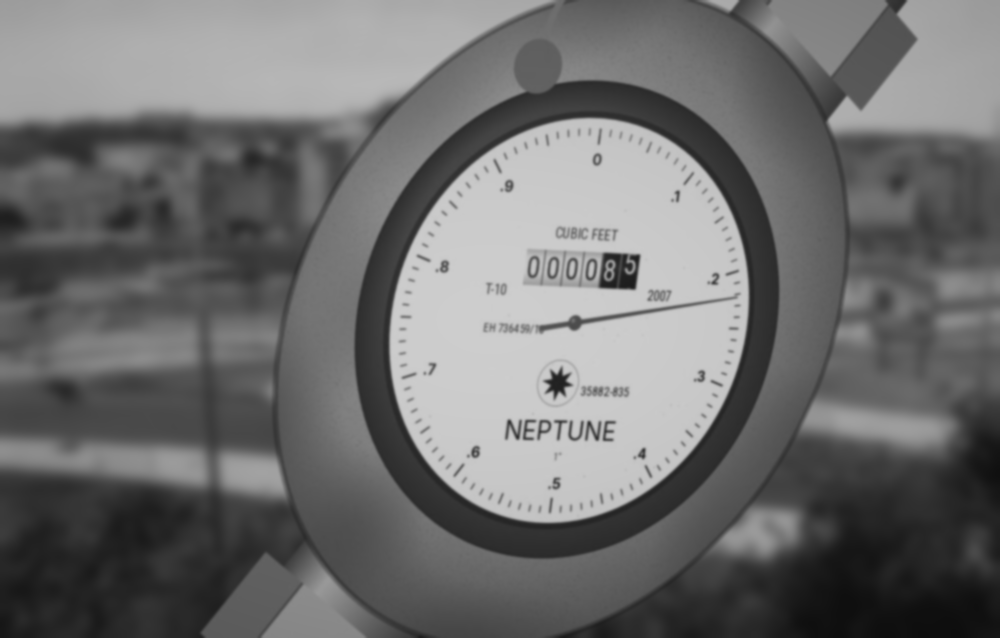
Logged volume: 85.22 ft³
